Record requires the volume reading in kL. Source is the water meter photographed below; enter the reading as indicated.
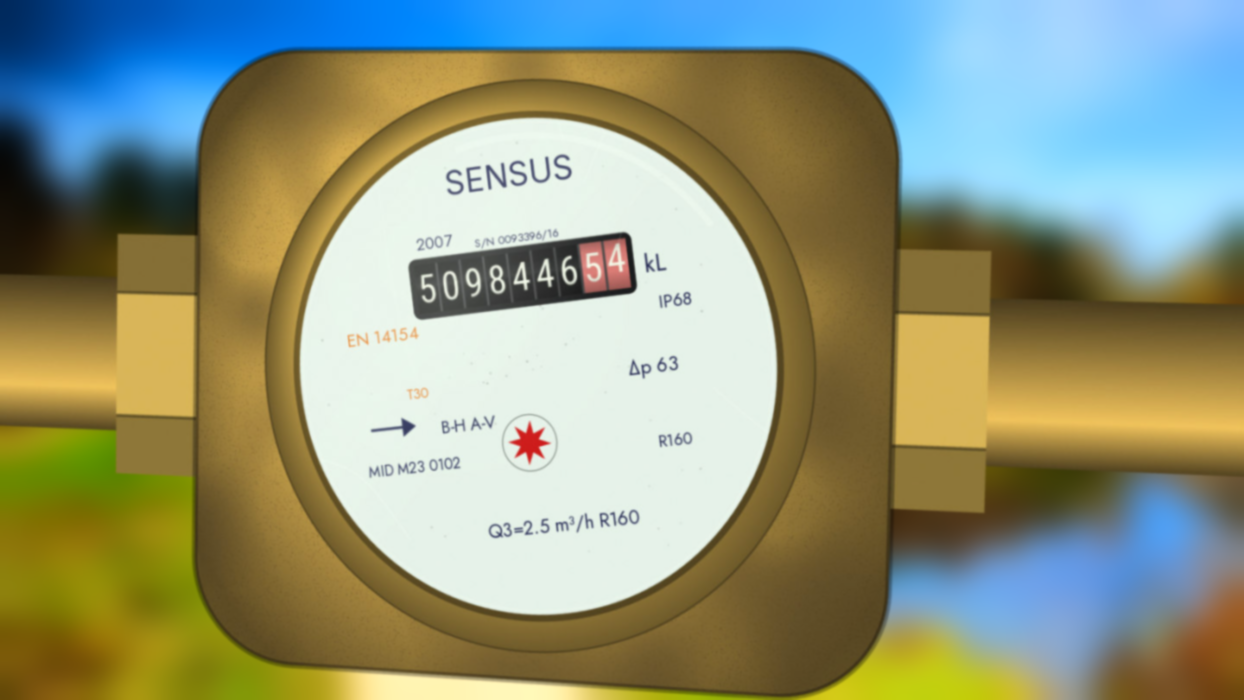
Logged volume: 5098446.54 kL
